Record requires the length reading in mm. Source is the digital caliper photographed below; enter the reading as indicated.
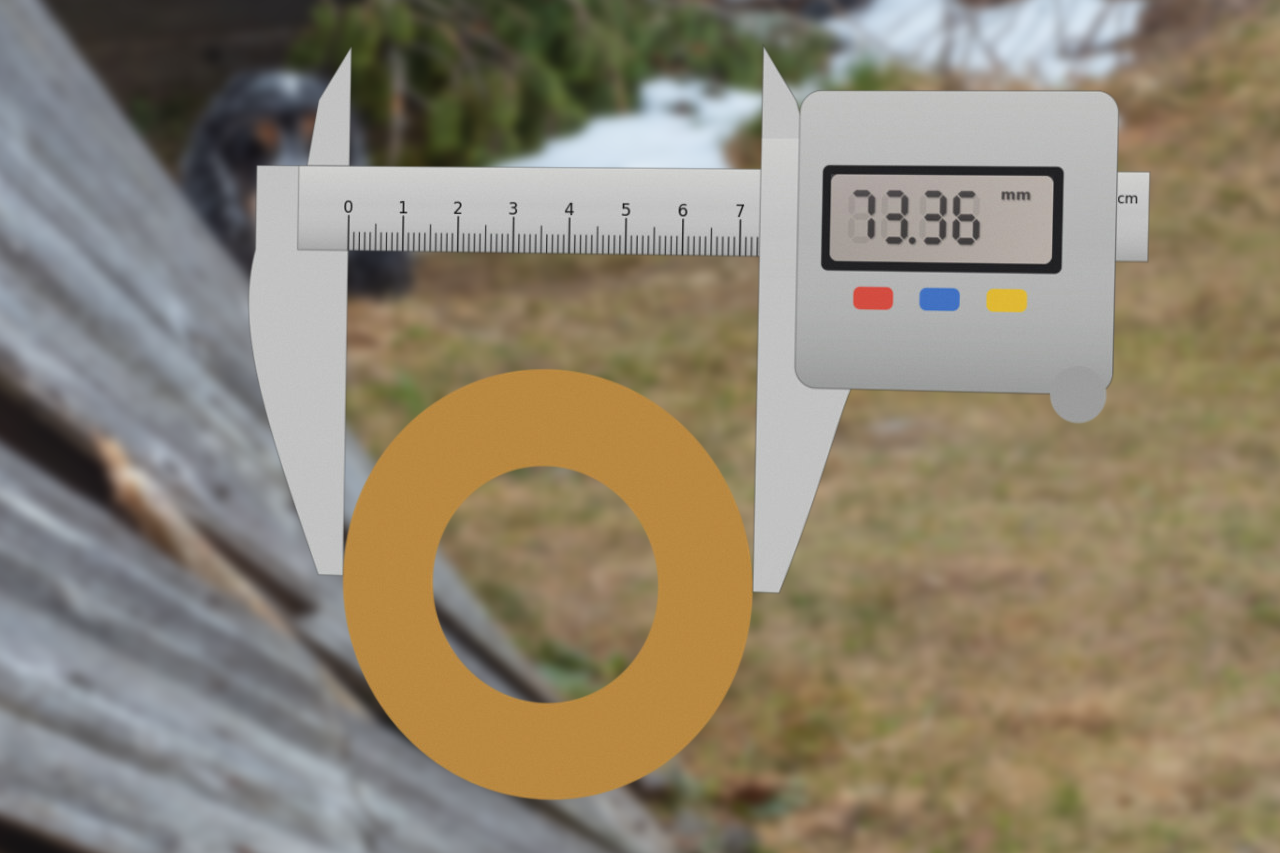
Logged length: 73.36 mm
